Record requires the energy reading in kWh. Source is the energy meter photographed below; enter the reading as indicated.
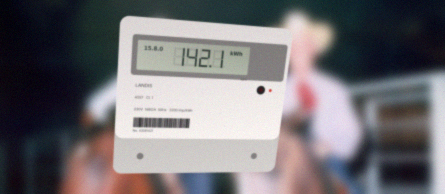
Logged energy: 142.1 kWh
